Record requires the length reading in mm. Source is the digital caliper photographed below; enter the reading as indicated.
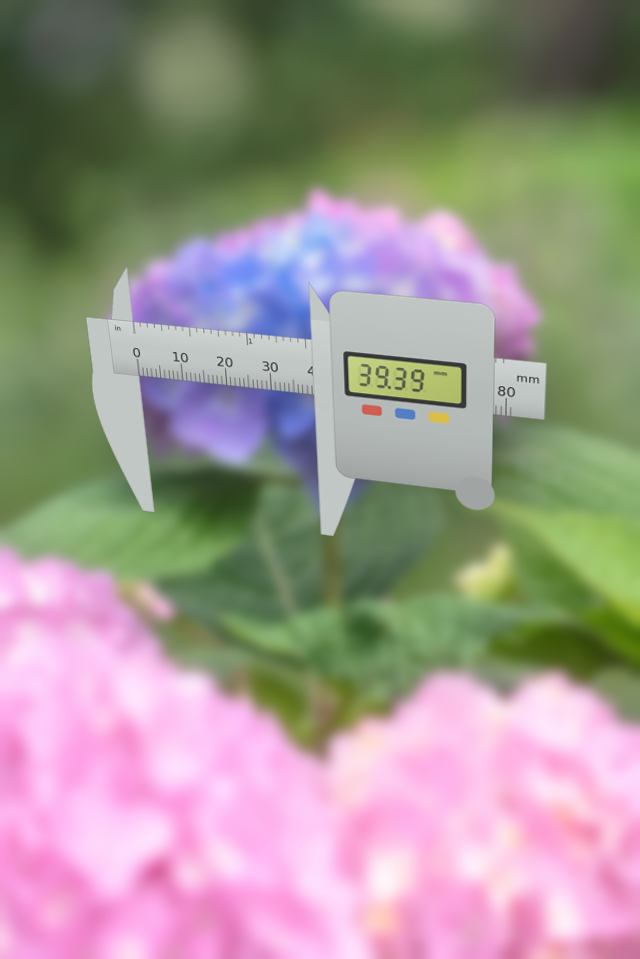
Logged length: 39.39 mm
